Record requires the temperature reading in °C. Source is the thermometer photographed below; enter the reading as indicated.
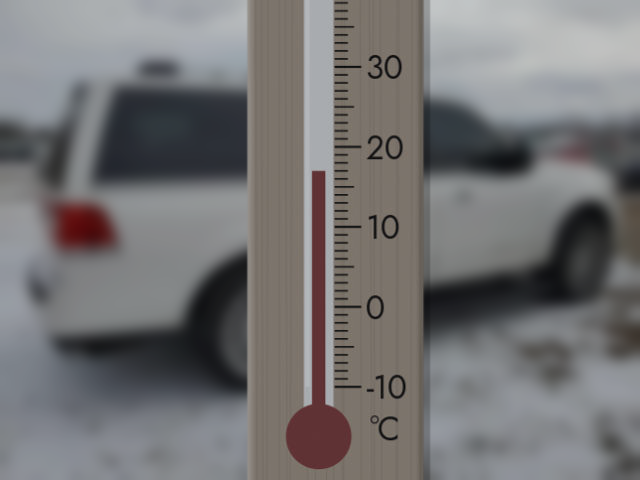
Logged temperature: 17 °C
